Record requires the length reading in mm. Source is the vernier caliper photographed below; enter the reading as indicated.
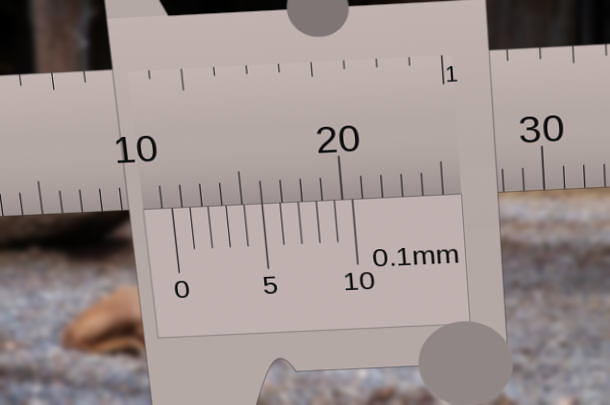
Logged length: 11.5 mm
